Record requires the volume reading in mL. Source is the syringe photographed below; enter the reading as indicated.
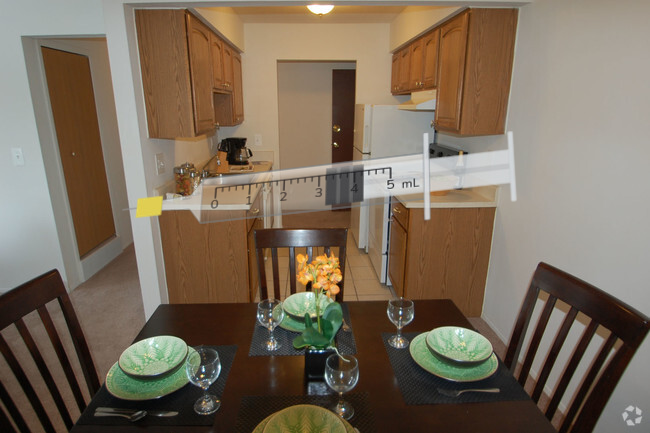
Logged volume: 3.2 mL
